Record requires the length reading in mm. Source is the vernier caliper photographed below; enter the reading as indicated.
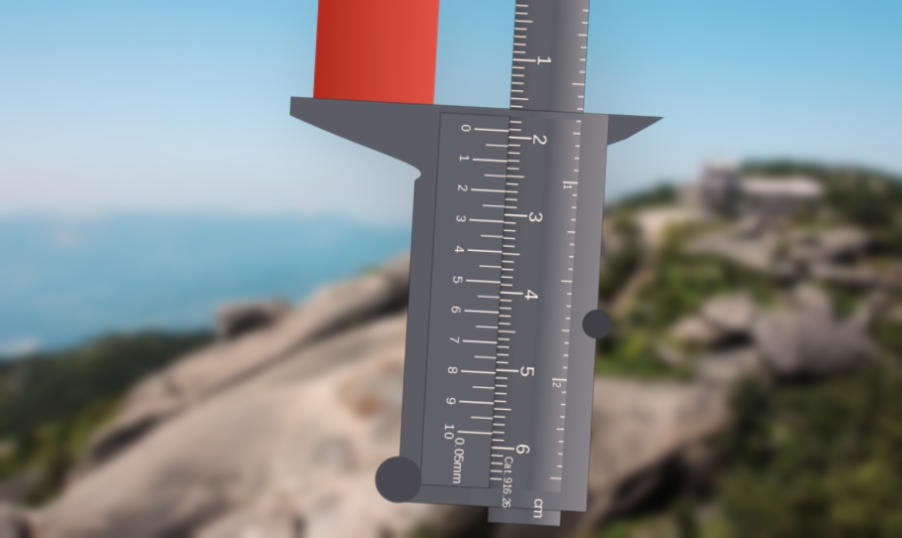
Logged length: 19.2 mm
